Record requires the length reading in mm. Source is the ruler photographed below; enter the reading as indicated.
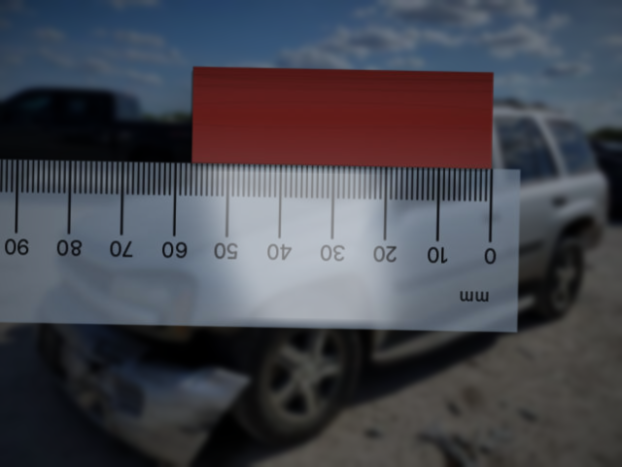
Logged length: 57 mm
